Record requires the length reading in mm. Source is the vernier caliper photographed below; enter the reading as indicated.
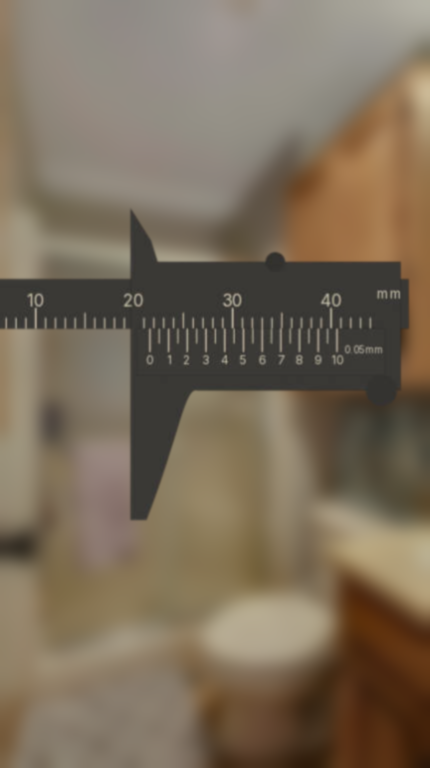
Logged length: 21.6 mm
